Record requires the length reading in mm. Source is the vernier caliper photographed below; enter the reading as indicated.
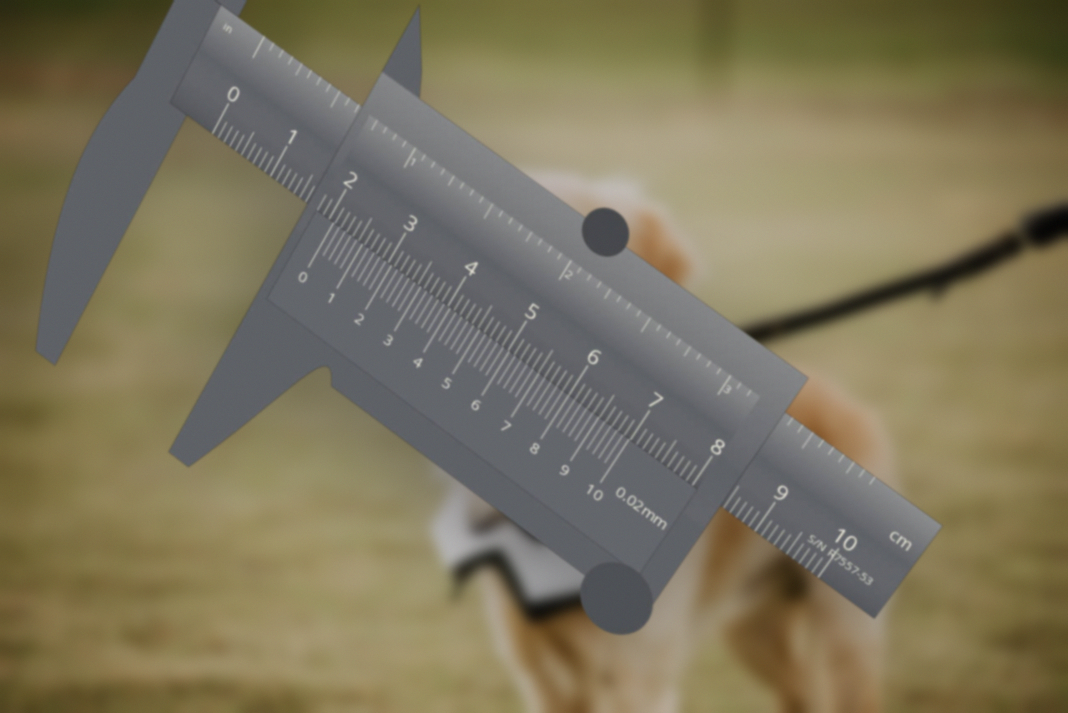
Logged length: 20.8 mm
